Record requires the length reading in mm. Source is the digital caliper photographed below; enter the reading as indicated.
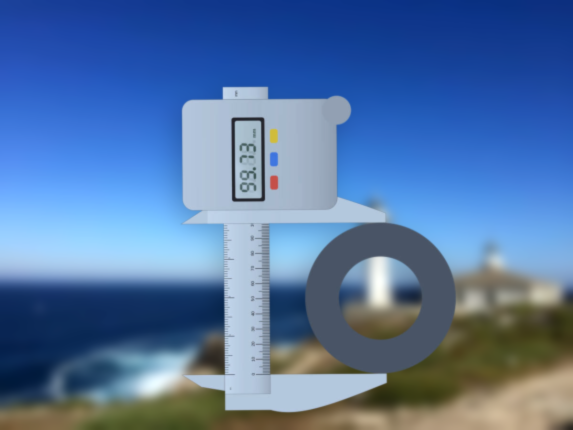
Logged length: 99.73 mm
